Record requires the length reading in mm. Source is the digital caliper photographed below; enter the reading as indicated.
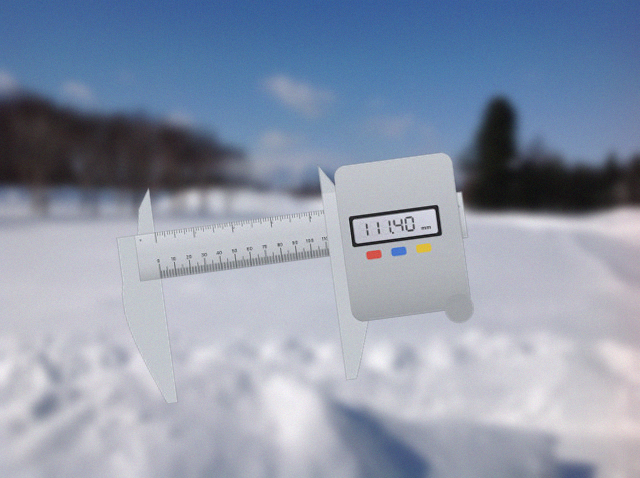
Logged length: 111.40 mm
